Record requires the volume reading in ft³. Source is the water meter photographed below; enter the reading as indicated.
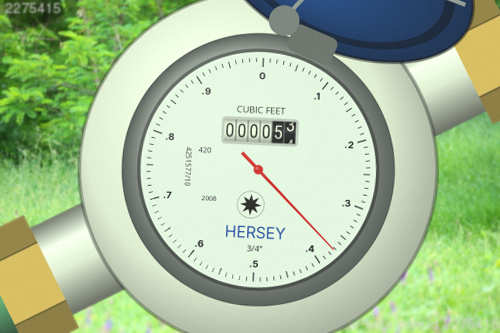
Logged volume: 53.37 ft³
